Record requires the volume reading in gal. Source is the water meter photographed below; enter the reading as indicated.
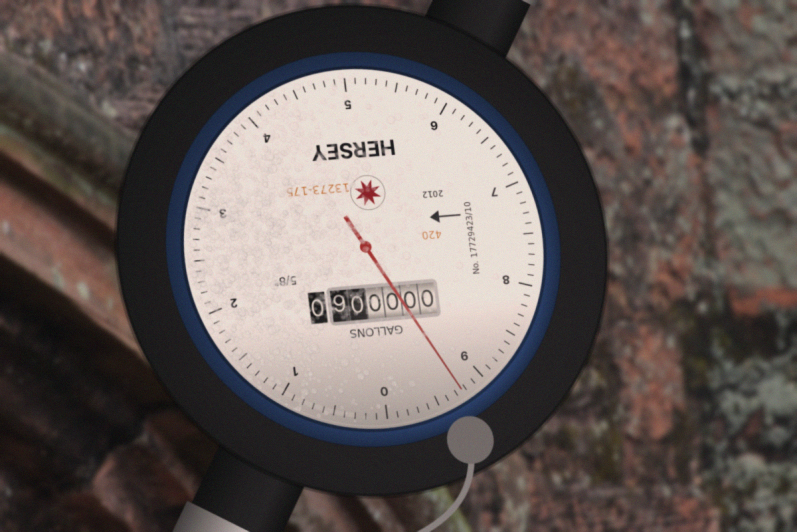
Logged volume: 59.2 gal
